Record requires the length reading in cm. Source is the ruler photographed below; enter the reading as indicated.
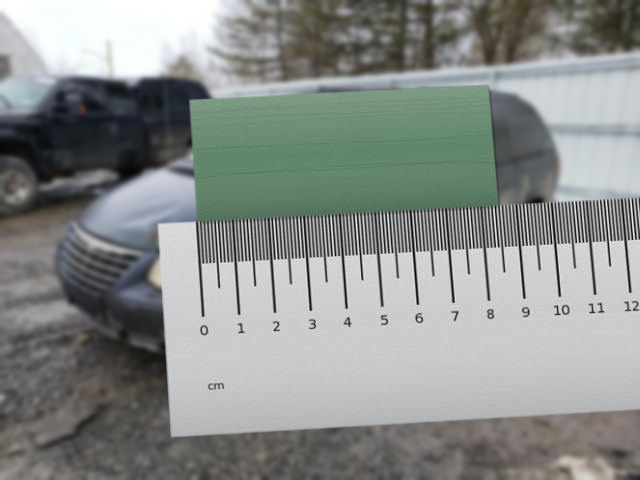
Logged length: 8.5 cm
